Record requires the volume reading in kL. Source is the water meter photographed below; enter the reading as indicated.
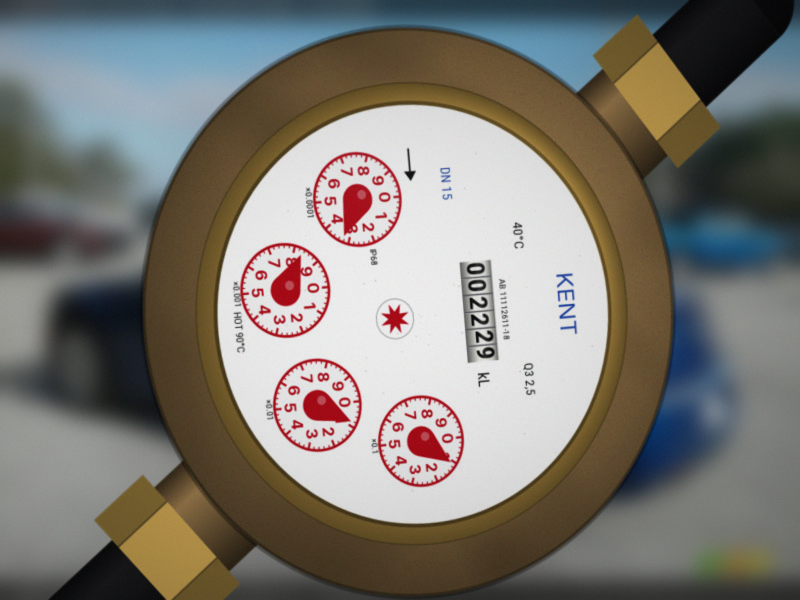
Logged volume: 2229.1083 kL
